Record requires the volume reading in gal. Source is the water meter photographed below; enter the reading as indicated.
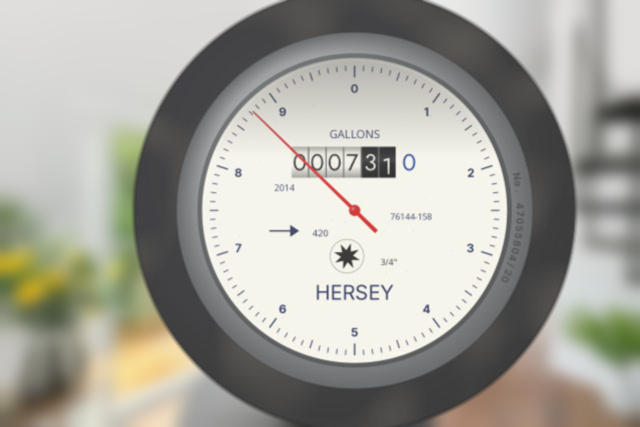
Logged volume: 7308.7 gal
